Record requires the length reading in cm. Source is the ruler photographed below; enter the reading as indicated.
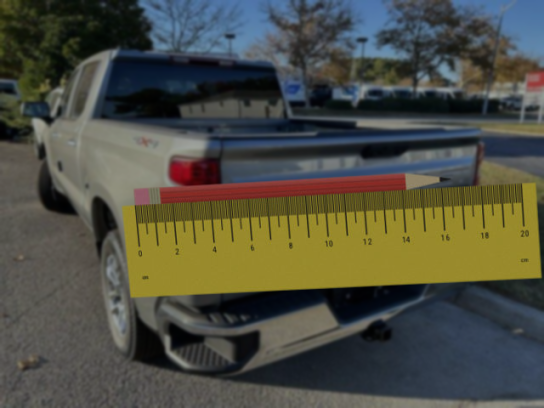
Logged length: 16.5 cm
